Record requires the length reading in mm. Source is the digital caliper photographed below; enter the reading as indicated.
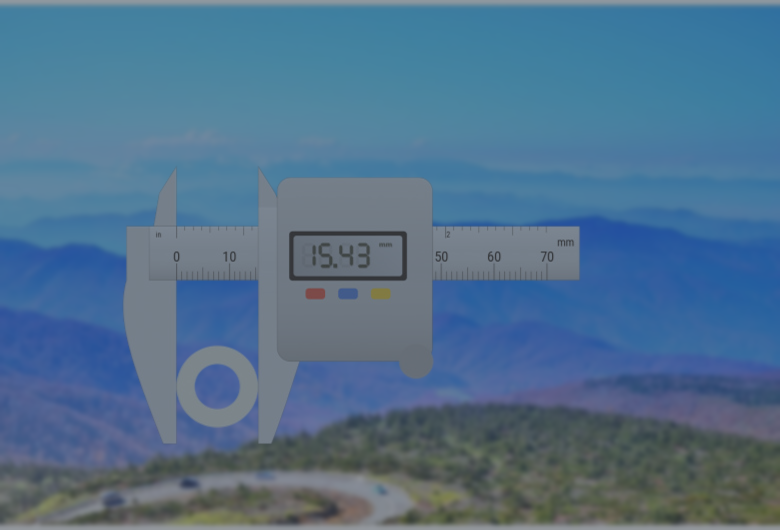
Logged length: 15.43 mm
